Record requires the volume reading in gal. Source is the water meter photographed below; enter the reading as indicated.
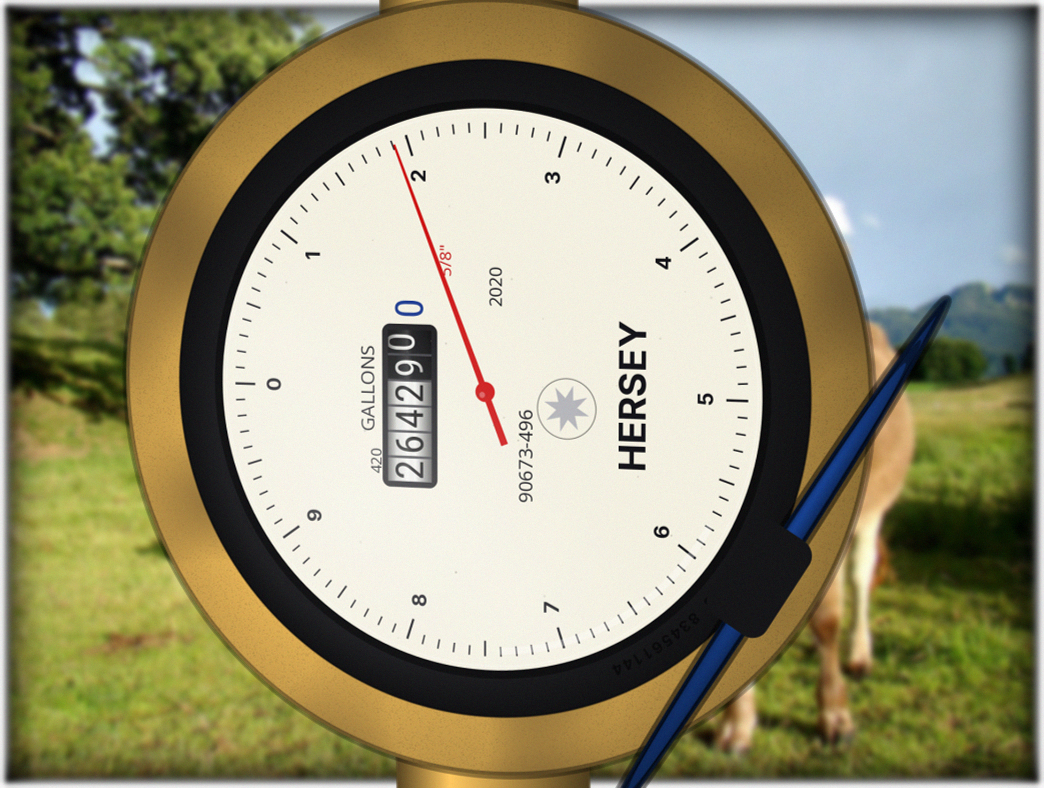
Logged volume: 2642901.9 gal
